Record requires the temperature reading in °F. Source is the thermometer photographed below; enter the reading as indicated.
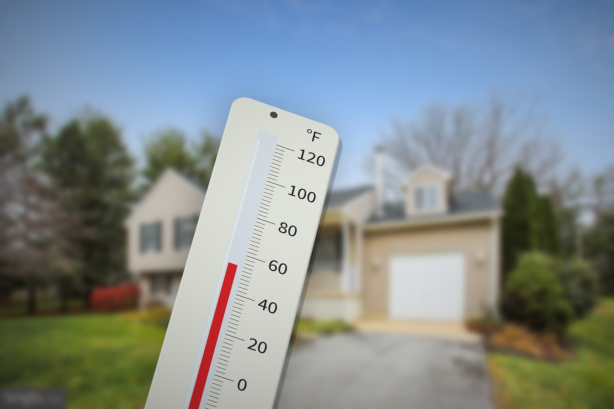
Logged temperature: 54 °F
